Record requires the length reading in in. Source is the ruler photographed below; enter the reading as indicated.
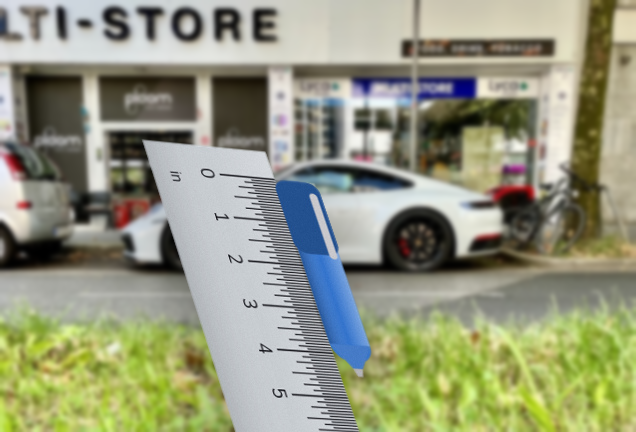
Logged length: 4.5 in
